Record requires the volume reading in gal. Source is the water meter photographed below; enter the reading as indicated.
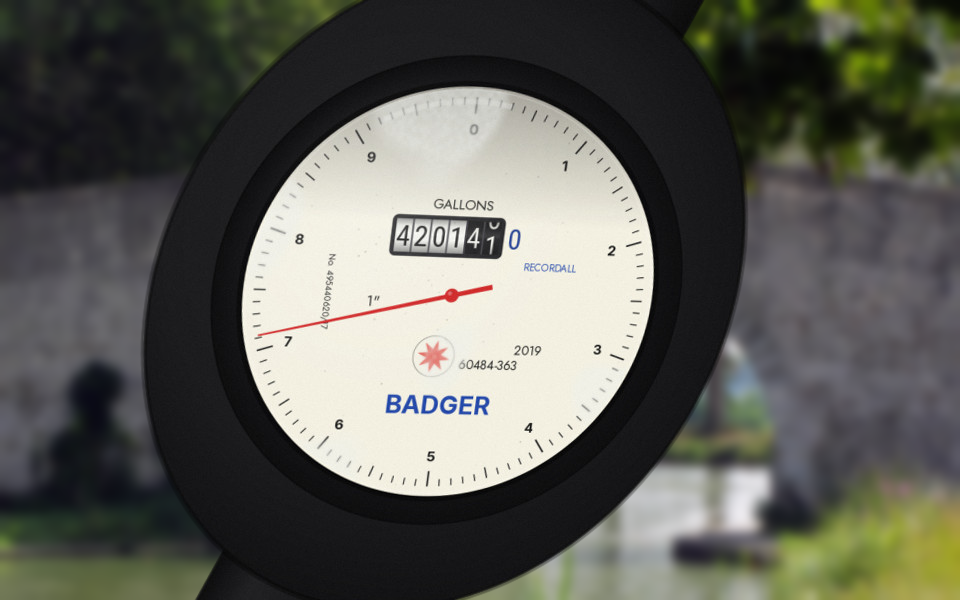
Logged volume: 4201407.1 gal
